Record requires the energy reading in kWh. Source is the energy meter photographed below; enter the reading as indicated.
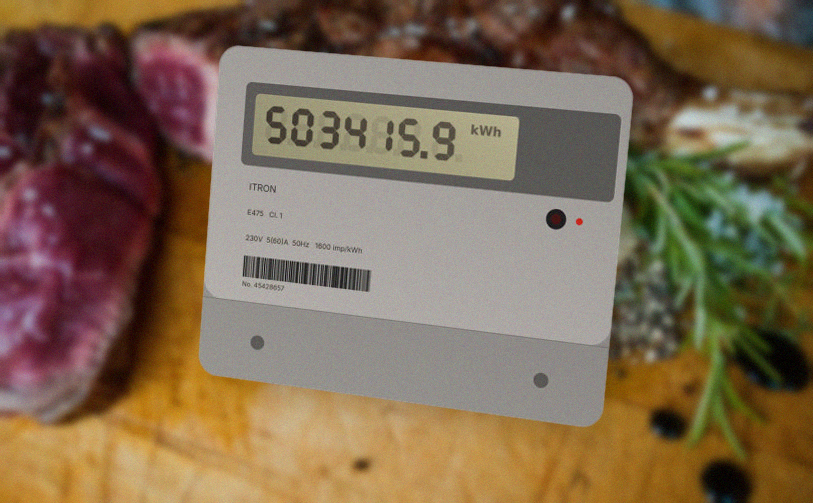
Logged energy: 503415.9 kWh
